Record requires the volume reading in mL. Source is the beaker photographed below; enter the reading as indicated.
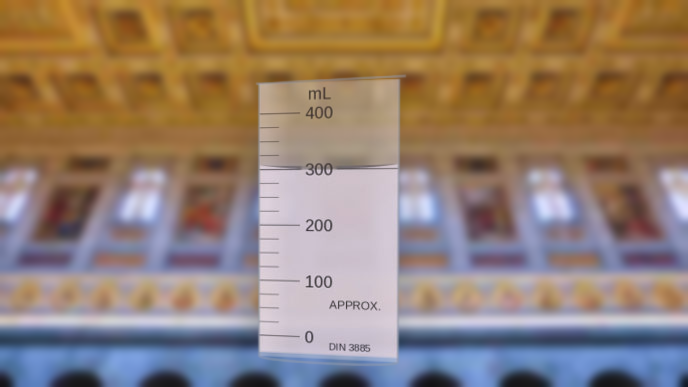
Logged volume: 300 mL
